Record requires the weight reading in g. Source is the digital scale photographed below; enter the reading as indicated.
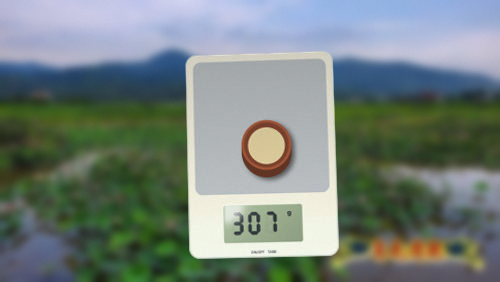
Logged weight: 307 g
